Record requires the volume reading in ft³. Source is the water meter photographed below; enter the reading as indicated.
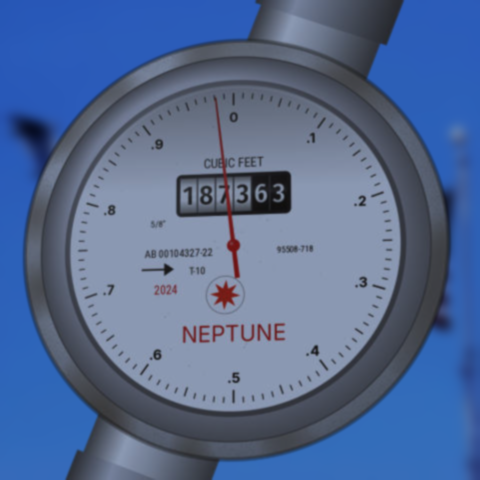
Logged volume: 187362.98 ft³
